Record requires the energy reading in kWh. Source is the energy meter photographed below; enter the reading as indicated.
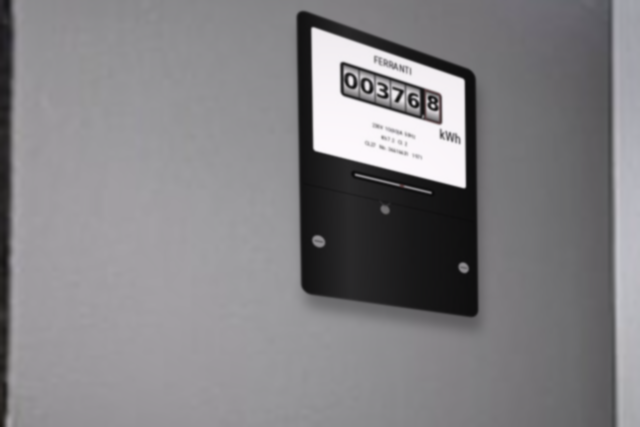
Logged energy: 376.8 kWh
